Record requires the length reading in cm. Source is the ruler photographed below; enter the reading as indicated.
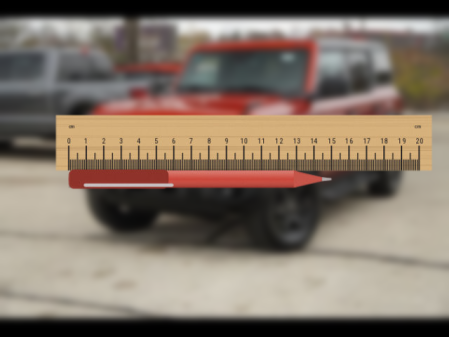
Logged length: 15 cm
